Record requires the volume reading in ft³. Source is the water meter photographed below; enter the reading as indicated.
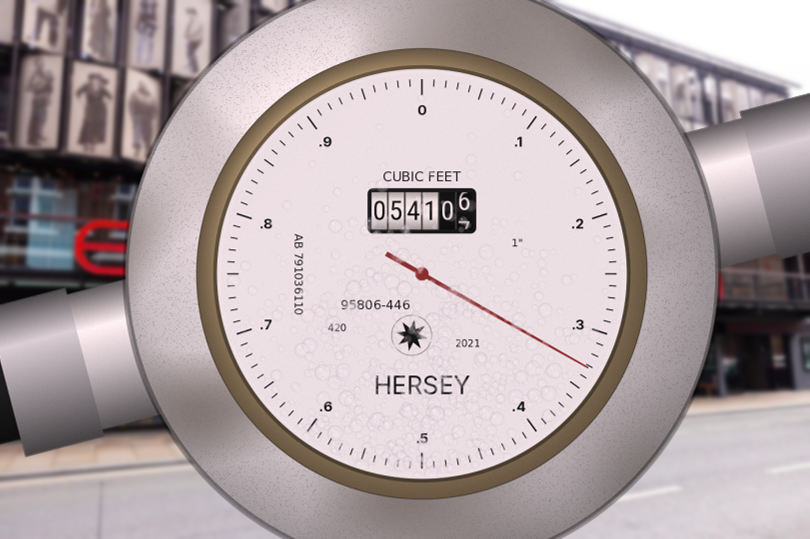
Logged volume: 54106.33 ft³
